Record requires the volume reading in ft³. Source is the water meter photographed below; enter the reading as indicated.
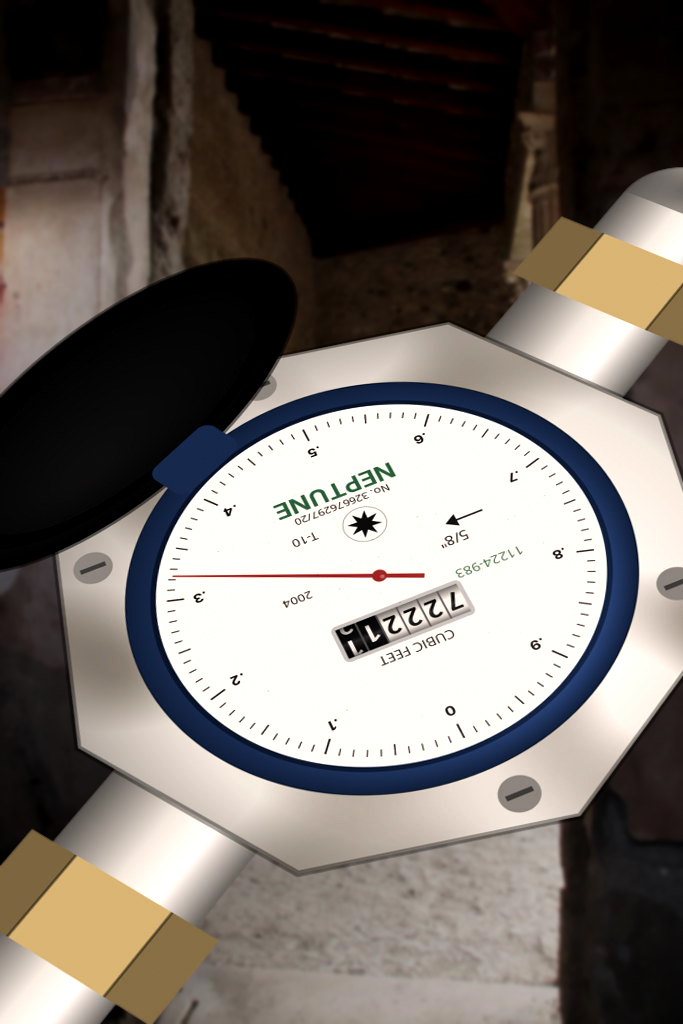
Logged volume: 722211.32 ft³
